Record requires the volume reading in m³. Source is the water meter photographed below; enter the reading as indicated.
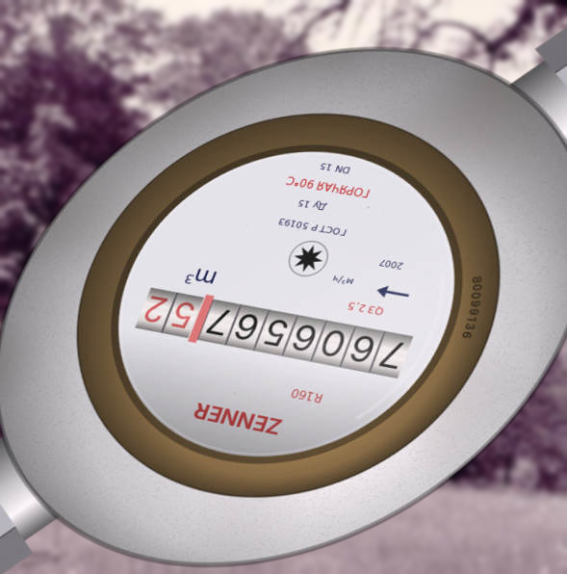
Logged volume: 7606567.52 m³
